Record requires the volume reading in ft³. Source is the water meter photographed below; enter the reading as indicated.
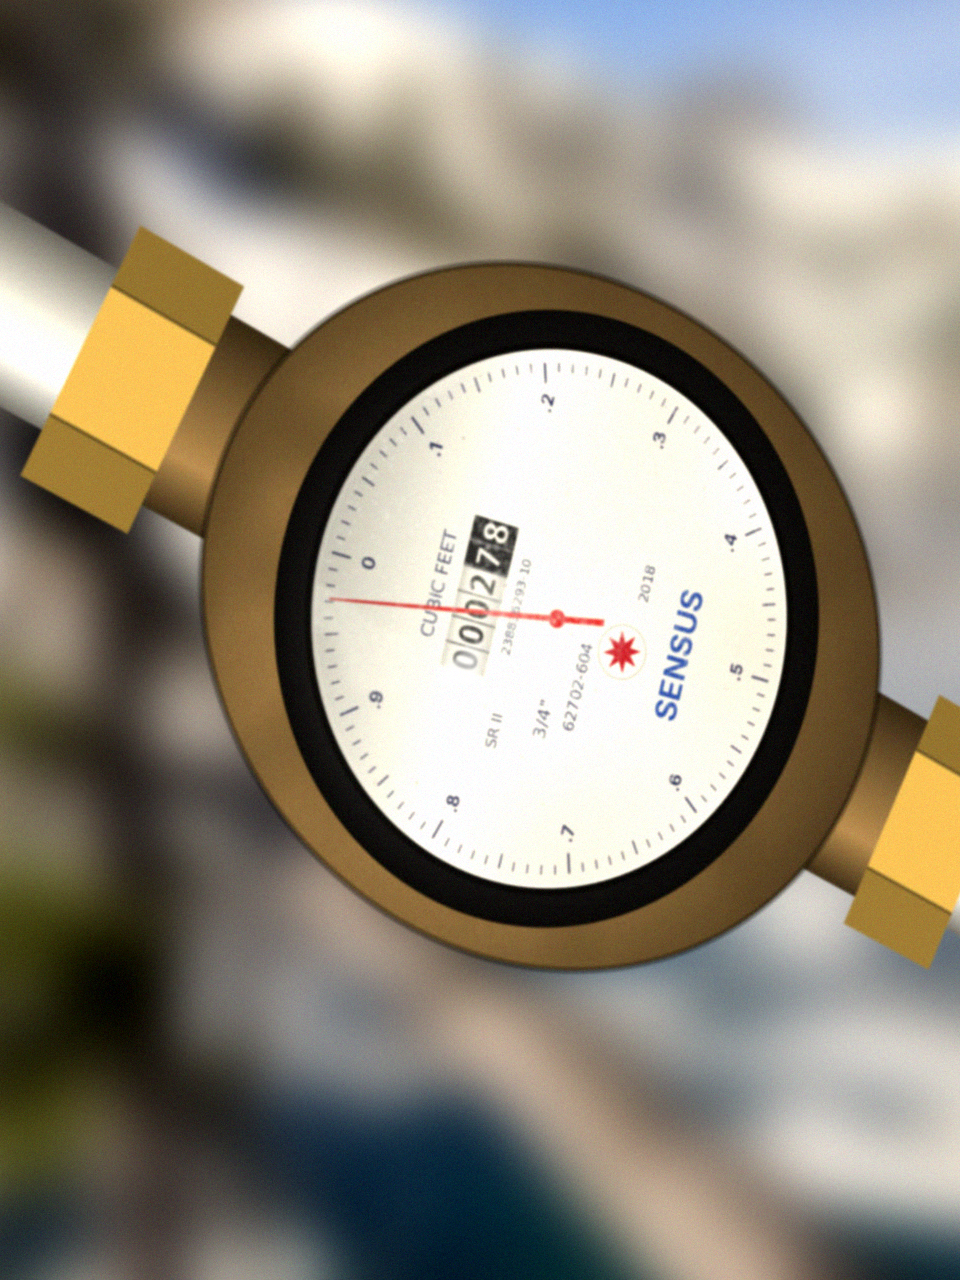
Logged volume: 277.97 ft³
